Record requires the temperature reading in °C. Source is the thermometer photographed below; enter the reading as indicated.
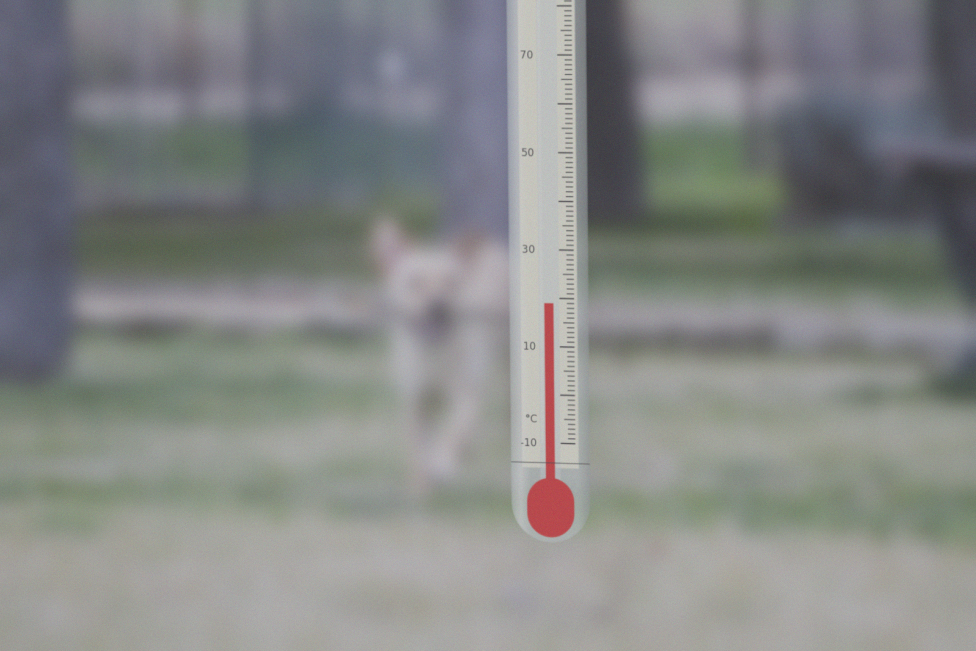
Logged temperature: 19 °C
